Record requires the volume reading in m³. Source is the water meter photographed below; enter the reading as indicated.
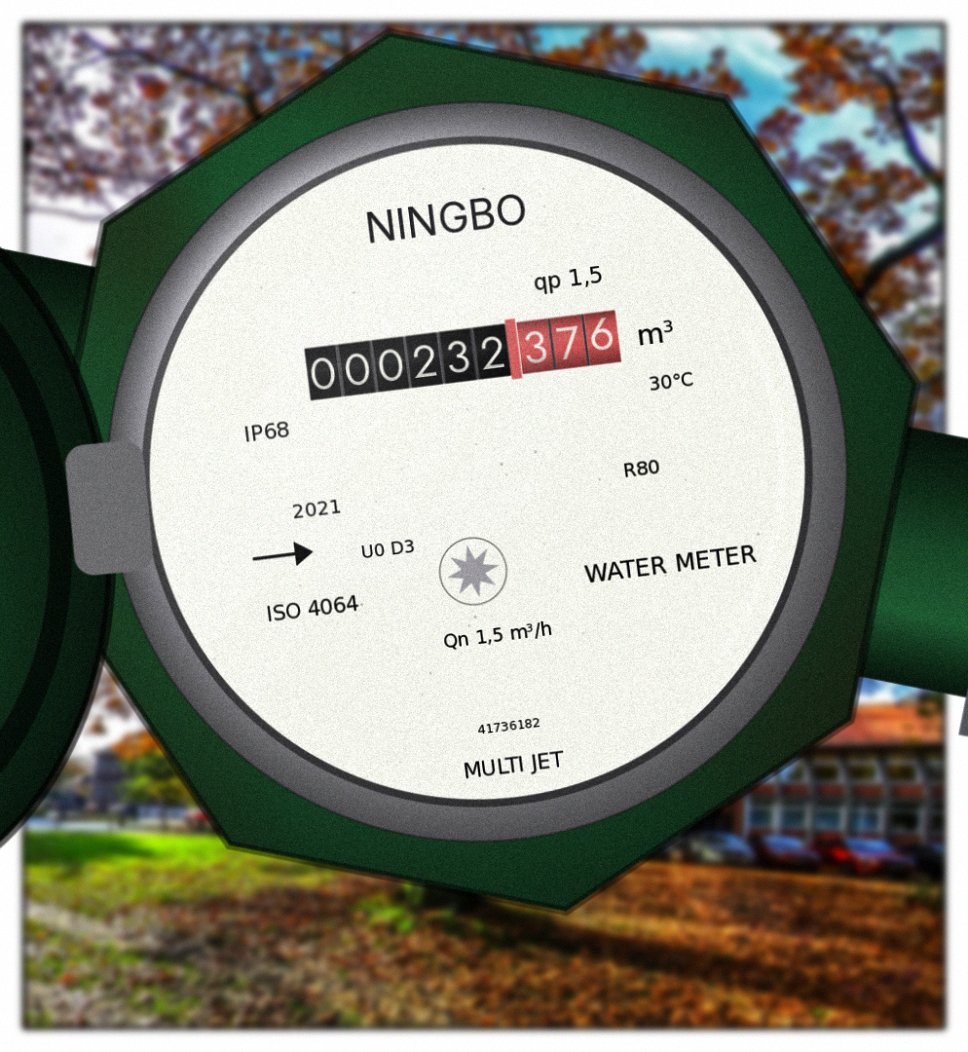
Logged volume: 232.376 m³
